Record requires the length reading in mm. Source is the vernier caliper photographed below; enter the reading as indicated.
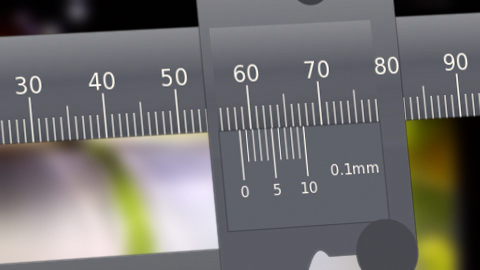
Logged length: 58.4 mm
